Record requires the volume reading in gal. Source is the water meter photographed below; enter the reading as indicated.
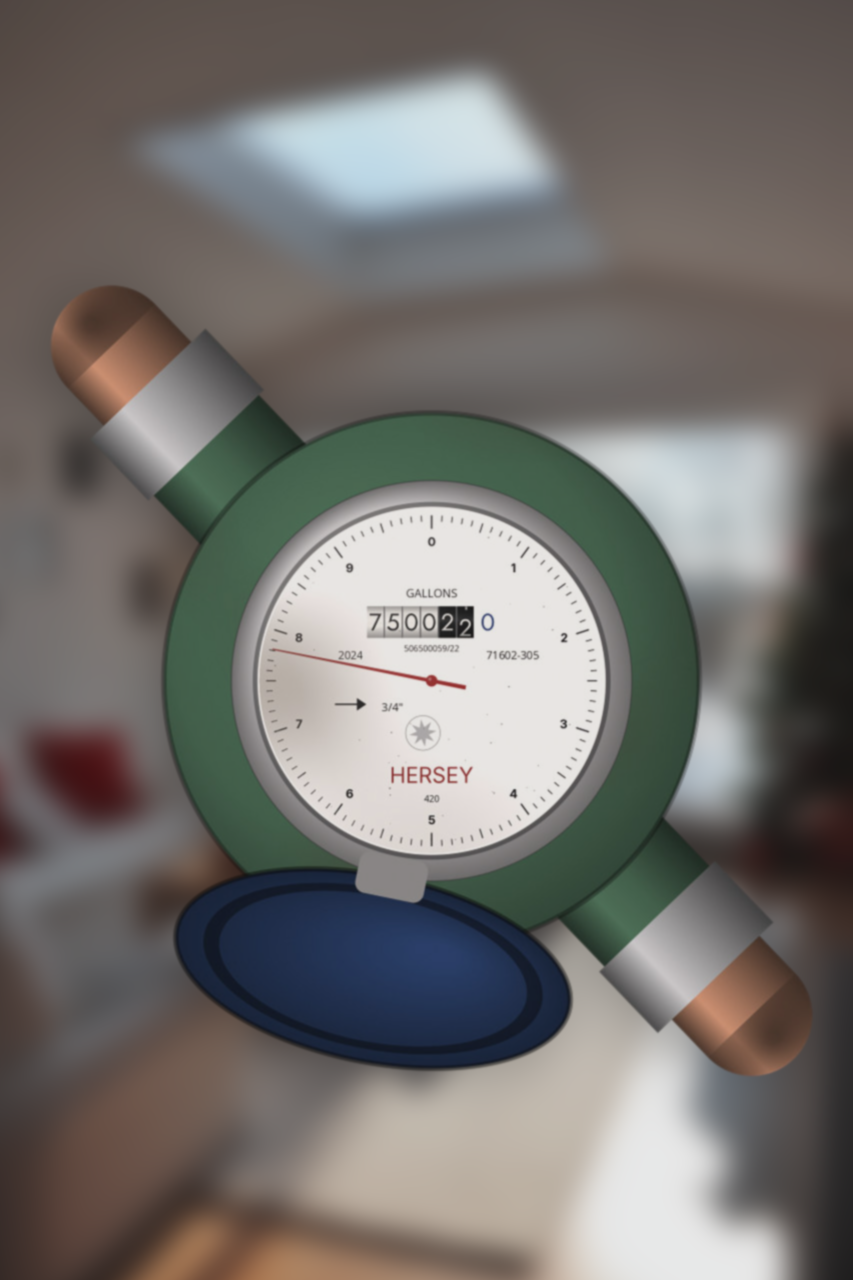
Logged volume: 7500217.8 gal
